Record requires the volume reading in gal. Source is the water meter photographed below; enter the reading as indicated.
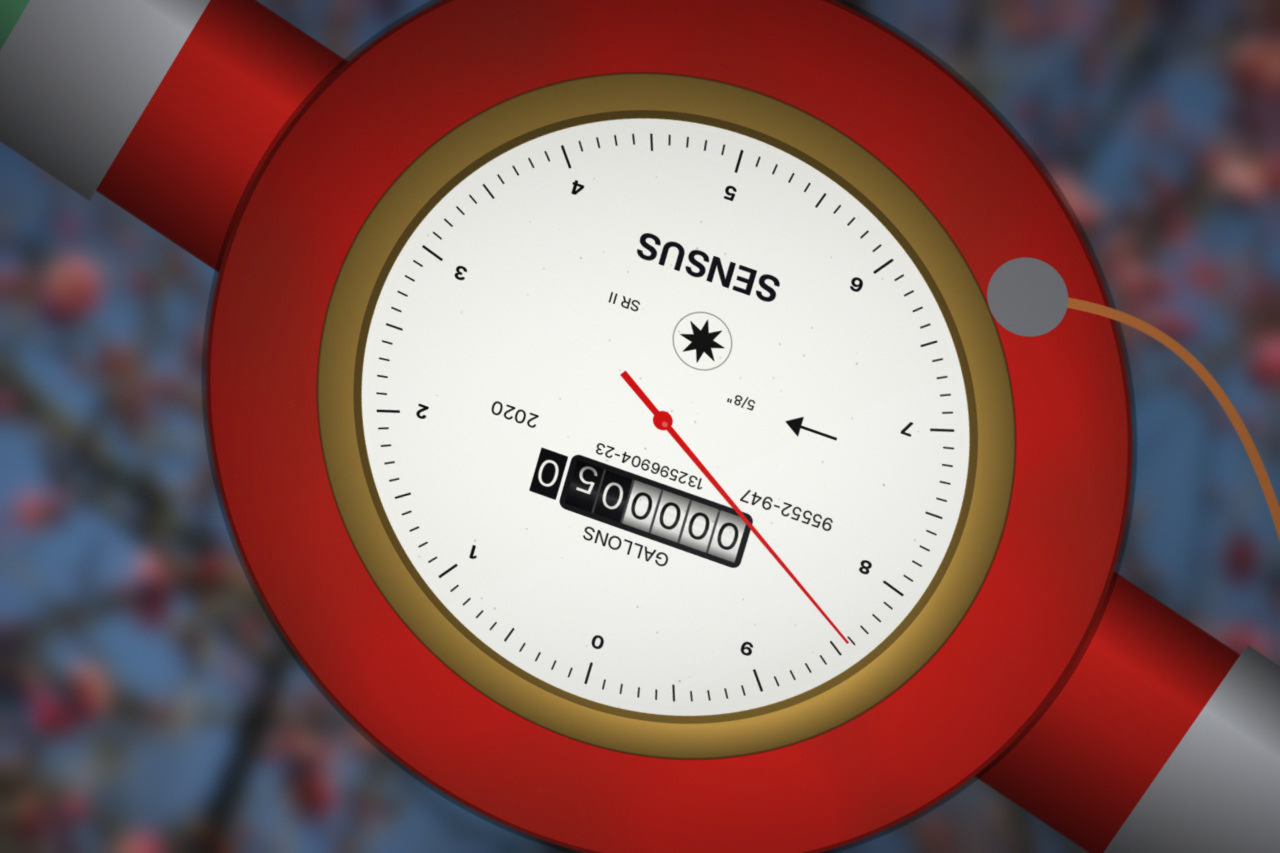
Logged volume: 48.4 gal
